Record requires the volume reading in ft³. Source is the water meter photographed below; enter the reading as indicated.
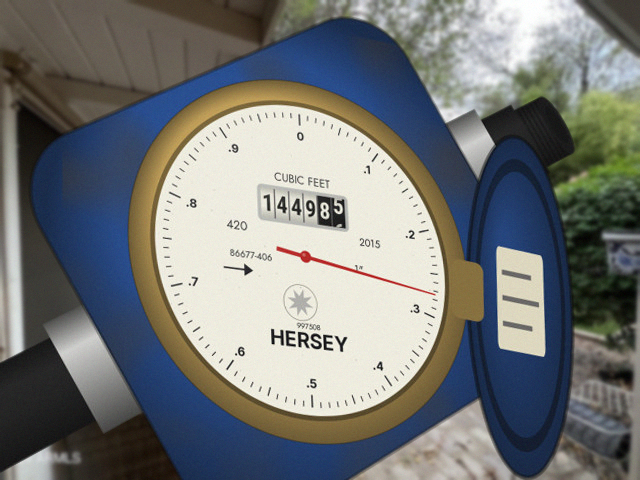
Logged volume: 144985.27 ft³
